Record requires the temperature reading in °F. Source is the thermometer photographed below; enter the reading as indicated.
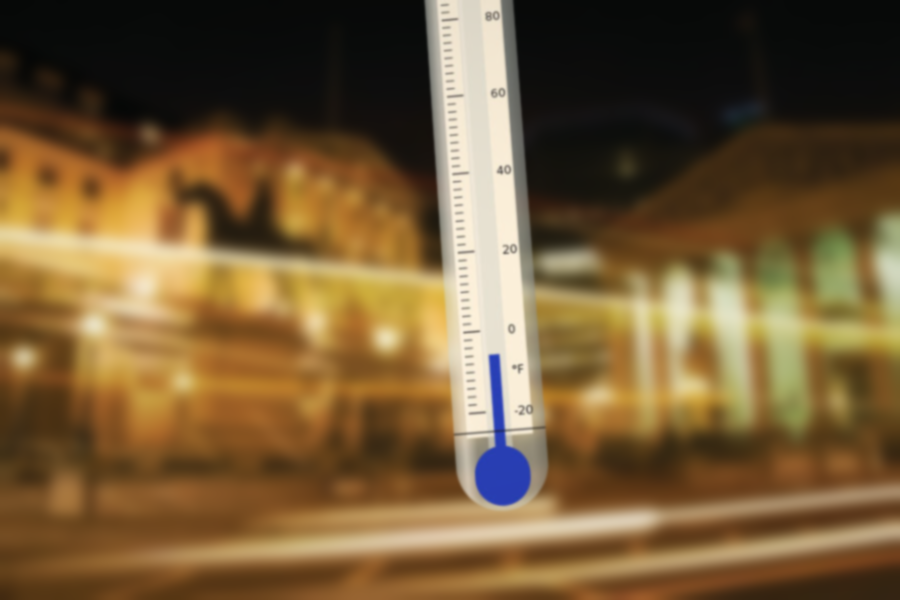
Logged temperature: -6 °F
